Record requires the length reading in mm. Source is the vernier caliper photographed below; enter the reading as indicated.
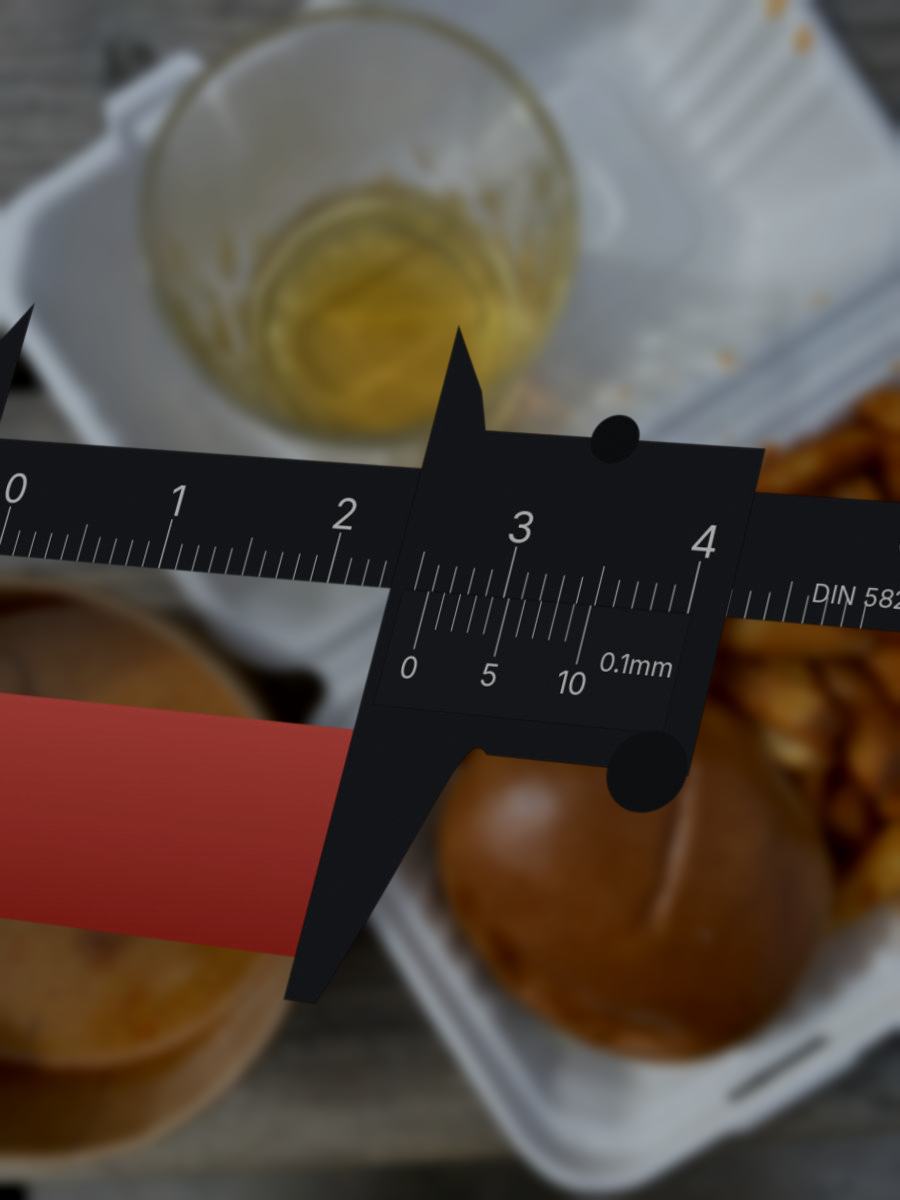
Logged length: 25.8 mm
